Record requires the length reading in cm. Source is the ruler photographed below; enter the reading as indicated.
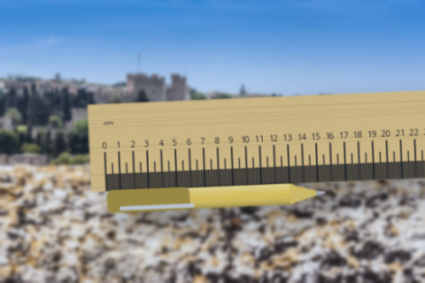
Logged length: 15.5 cm
